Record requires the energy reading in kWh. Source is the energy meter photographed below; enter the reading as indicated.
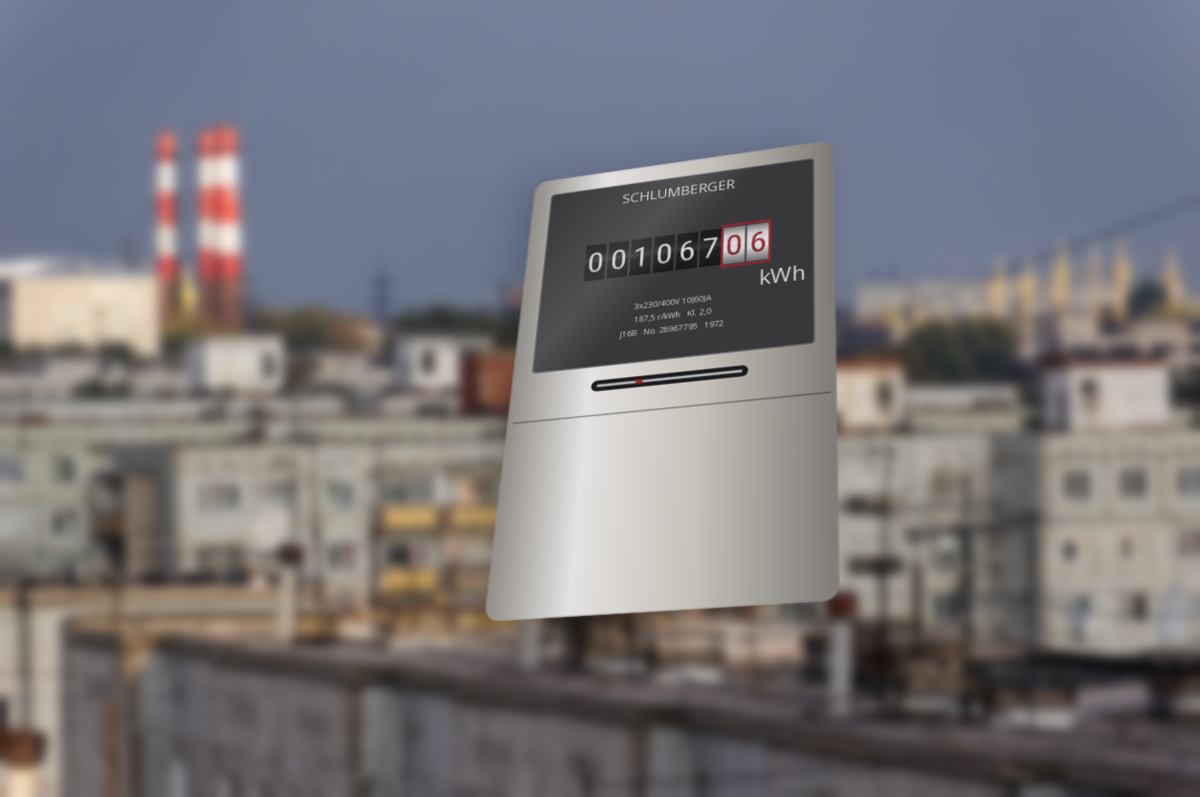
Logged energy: 1067.06 kWh
